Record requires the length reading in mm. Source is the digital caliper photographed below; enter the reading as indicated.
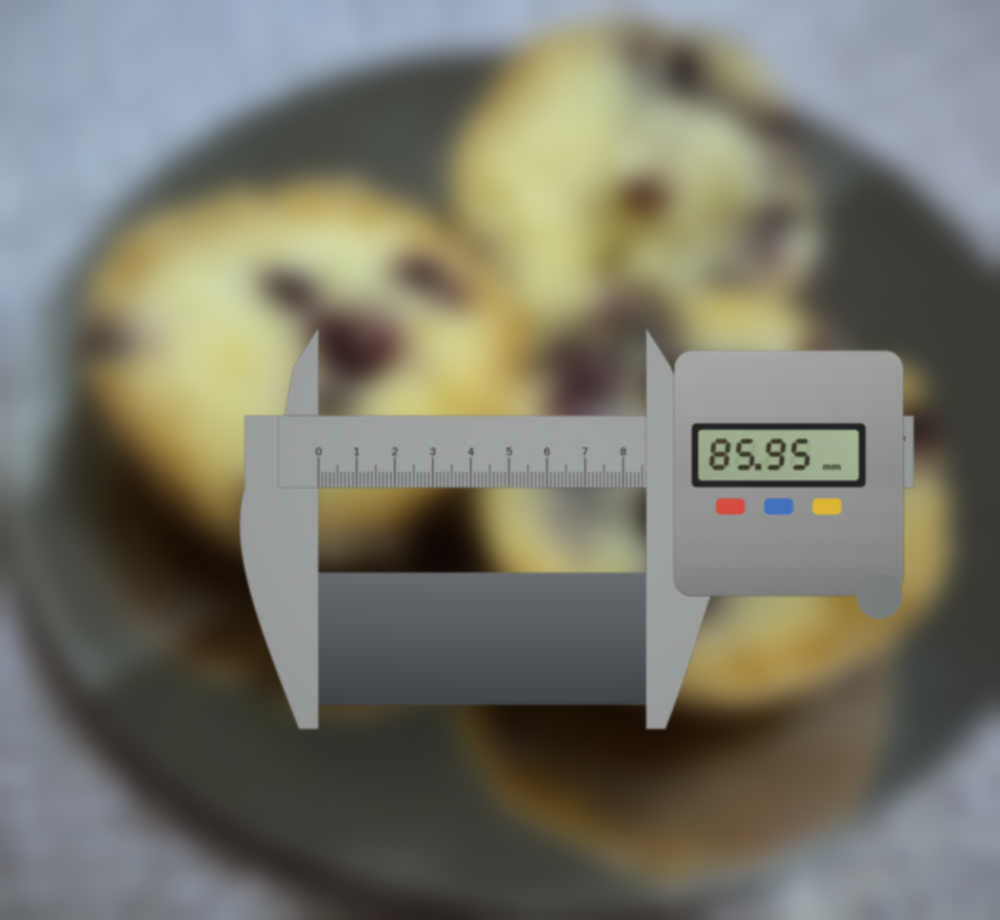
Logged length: 85.95 mm
